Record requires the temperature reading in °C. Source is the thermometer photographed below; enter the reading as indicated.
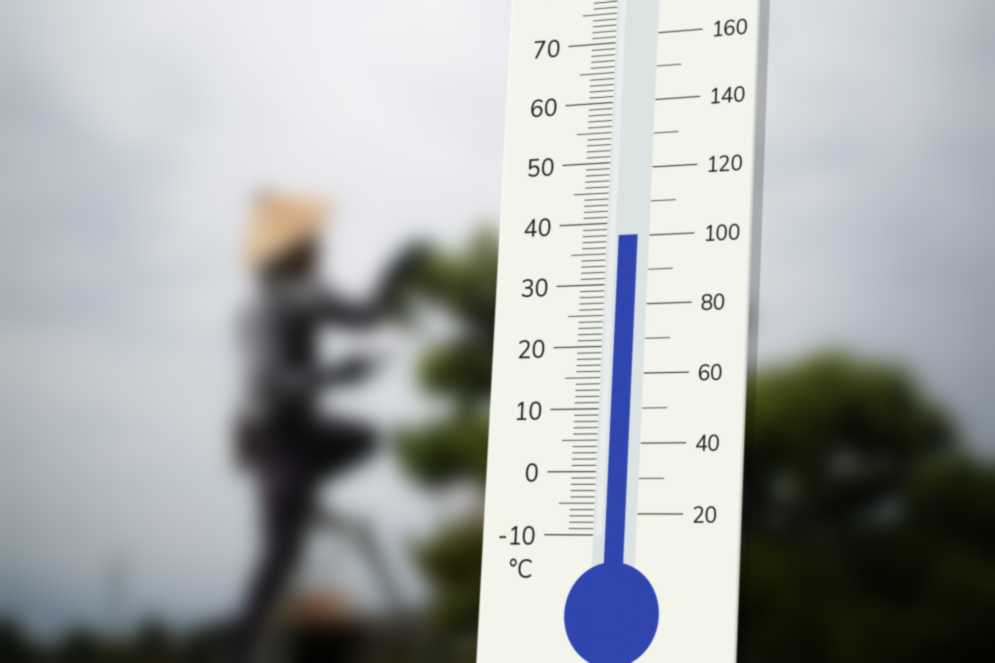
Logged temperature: 38 °C
